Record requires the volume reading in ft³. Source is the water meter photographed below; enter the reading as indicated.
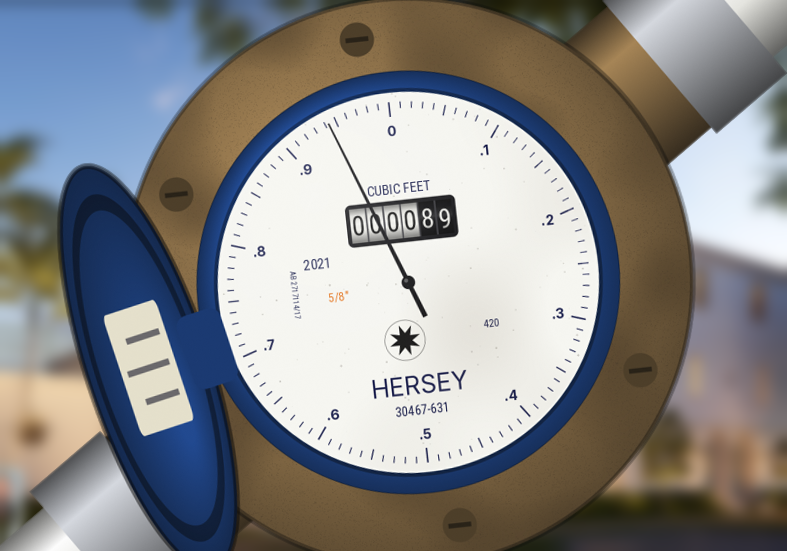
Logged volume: 88.94 ft³
